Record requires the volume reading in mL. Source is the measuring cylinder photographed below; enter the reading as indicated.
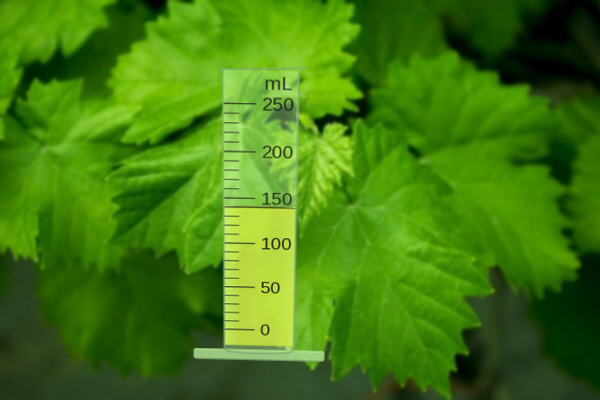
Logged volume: 140 mL
